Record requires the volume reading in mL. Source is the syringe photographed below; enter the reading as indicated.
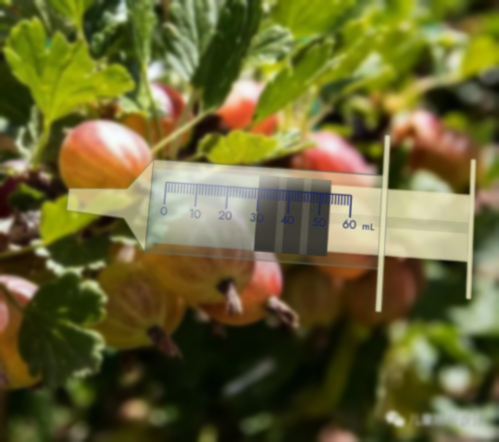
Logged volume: 30 mL
